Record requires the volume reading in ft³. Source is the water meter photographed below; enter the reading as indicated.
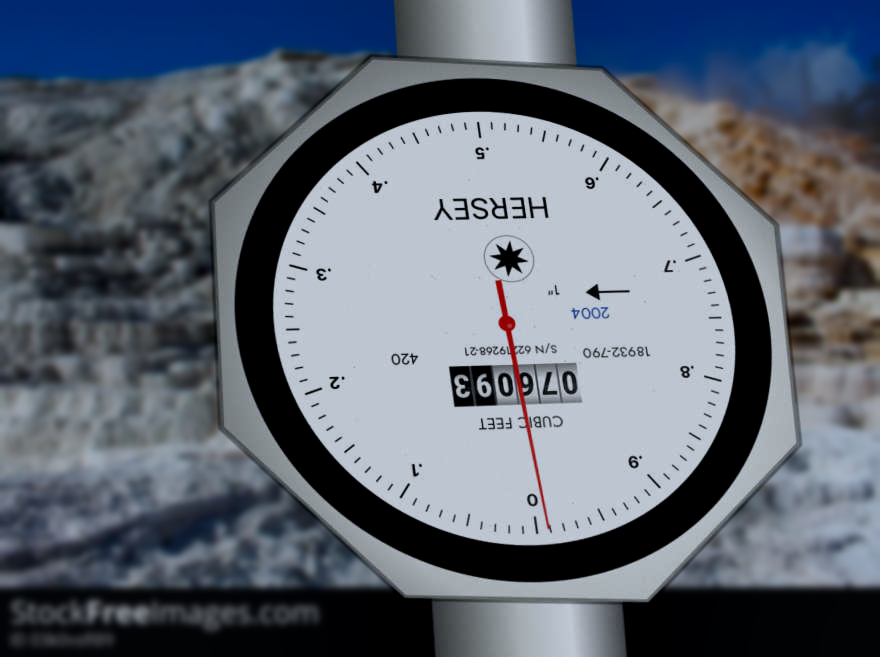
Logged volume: 76092.99 ft³
